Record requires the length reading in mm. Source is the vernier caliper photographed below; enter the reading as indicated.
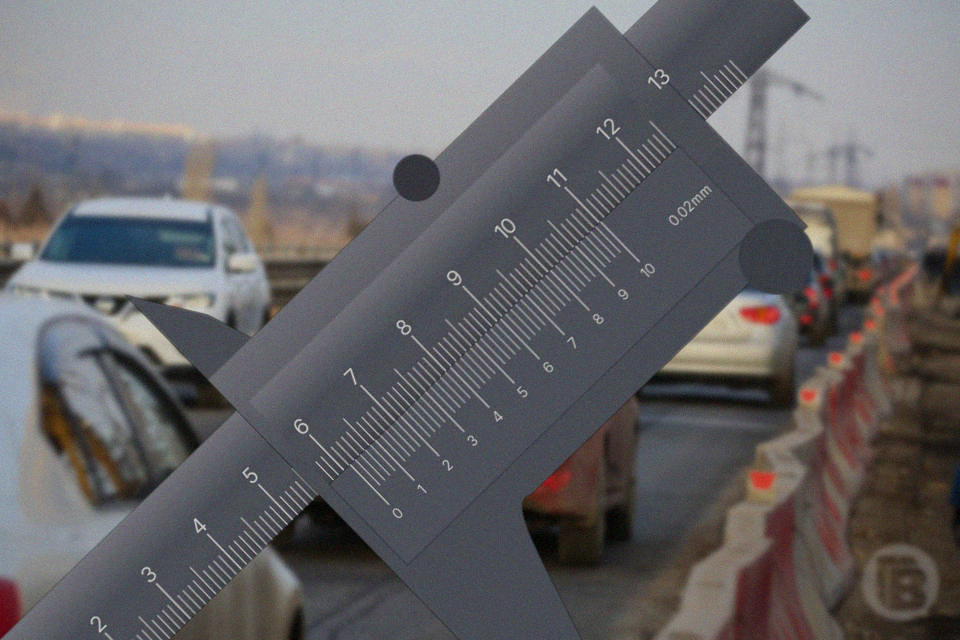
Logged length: 61.2 mm
